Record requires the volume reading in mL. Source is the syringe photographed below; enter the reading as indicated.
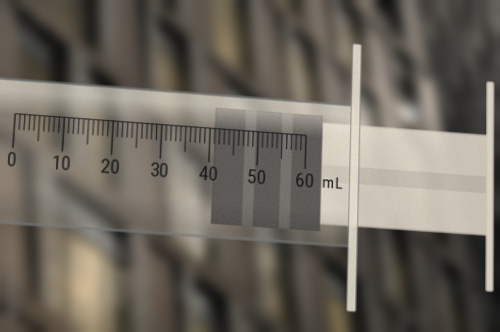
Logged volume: 41 mL
